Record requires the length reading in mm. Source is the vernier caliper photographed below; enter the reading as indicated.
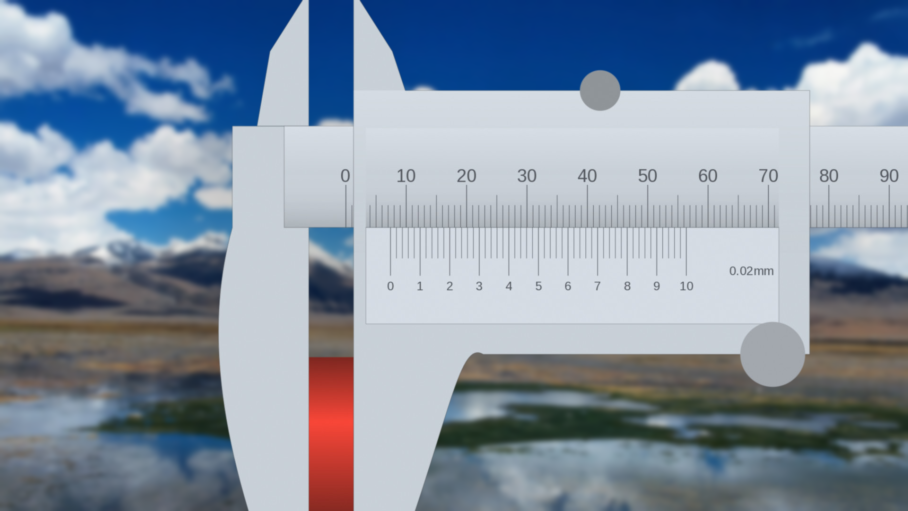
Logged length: 7.4 mm
